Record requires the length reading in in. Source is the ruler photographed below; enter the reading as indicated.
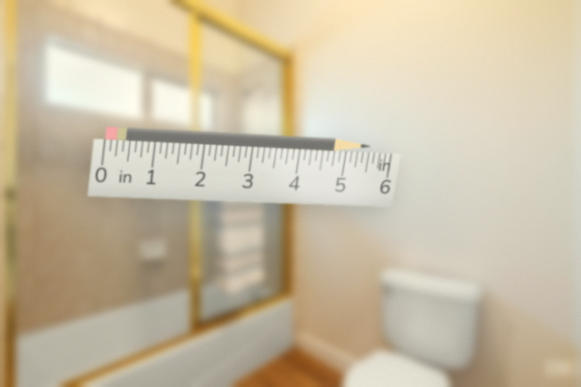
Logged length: 5.5 in
